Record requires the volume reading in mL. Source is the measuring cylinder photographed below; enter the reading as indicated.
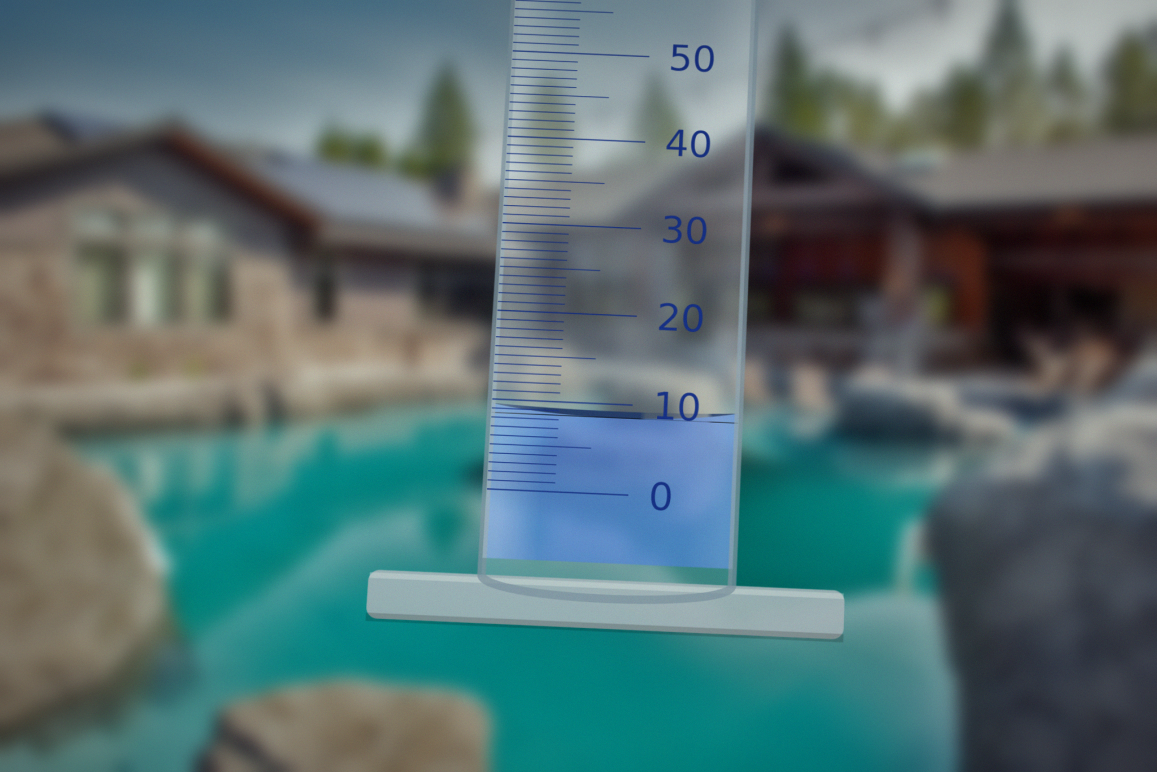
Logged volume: 8.5 mL
